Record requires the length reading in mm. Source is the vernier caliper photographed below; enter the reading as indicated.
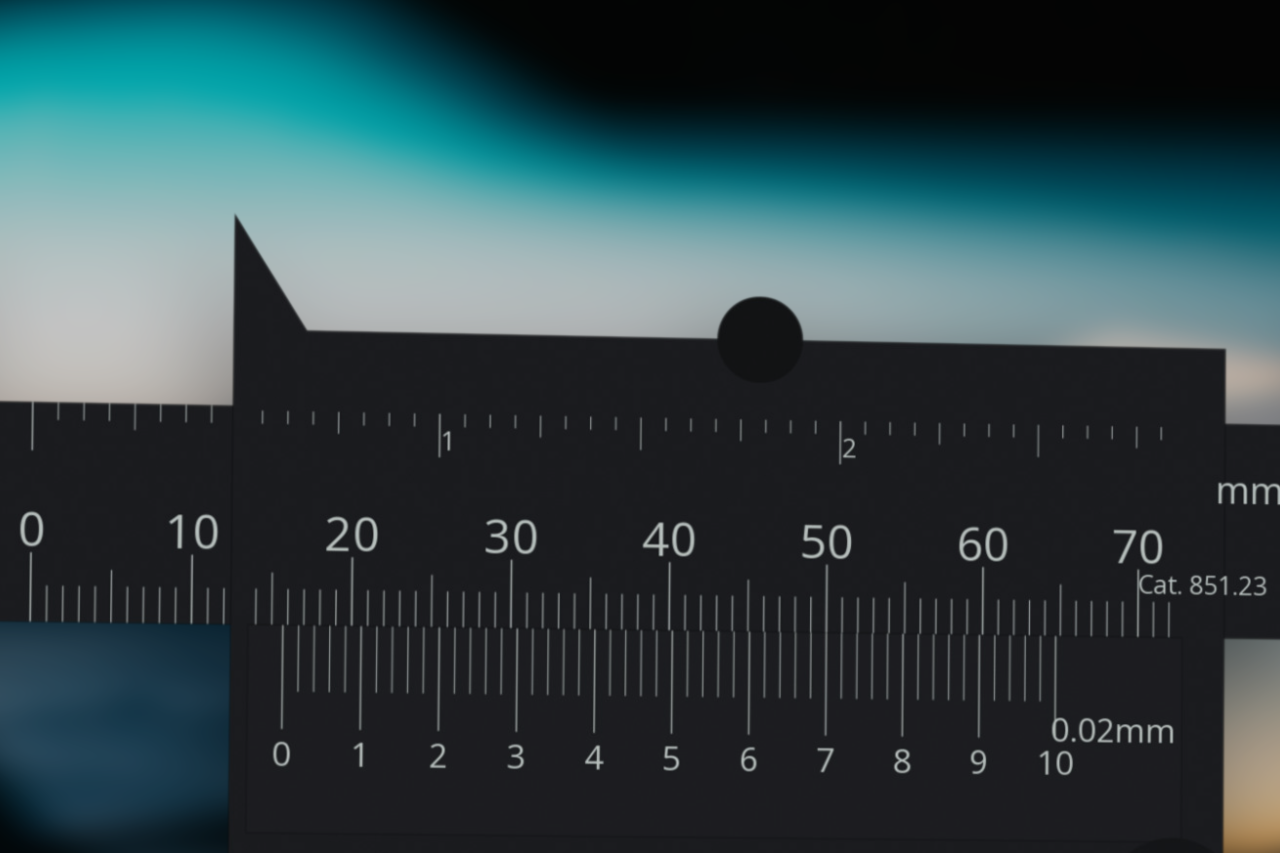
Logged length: 15.7 mm
